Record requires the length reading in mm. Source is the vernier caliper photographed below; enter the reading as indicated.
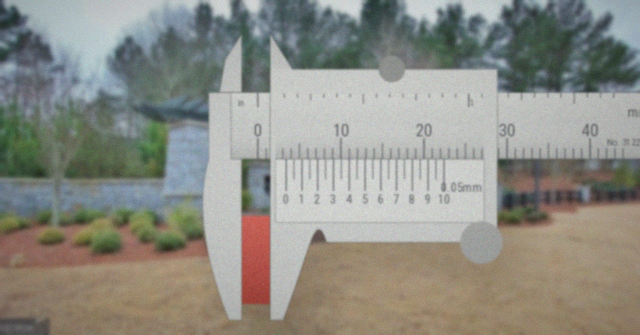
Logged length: 3.4 mm
